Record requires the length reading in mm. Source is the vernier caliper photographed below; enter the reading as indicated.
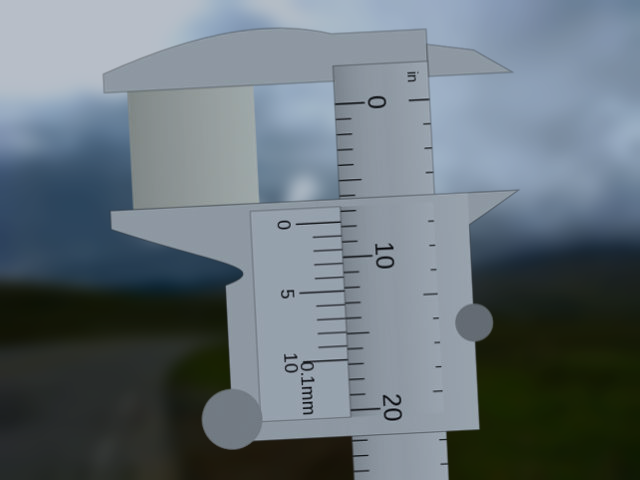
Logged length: 7.7 mm
